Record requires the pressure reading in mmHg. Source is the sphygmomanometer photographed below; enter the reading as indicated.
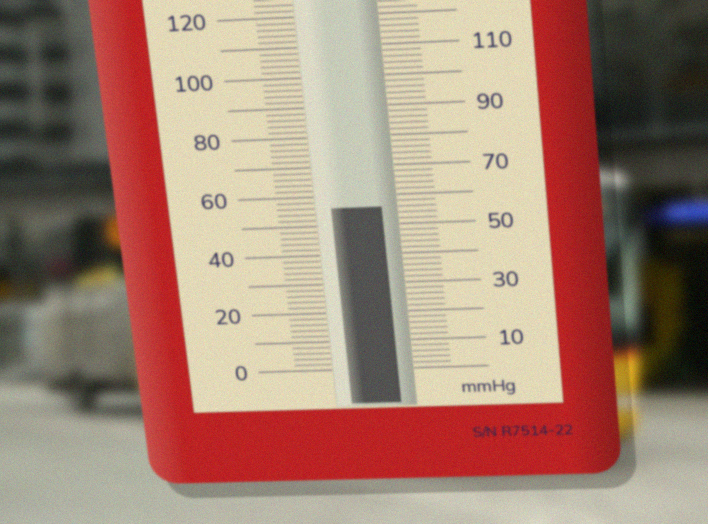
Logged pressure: 56 mmHg
